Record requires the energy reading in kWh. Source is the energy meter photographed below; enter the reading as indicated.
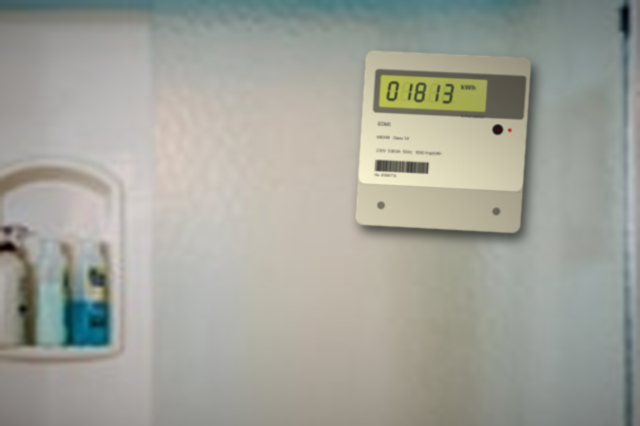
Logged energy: 1813 kWh
